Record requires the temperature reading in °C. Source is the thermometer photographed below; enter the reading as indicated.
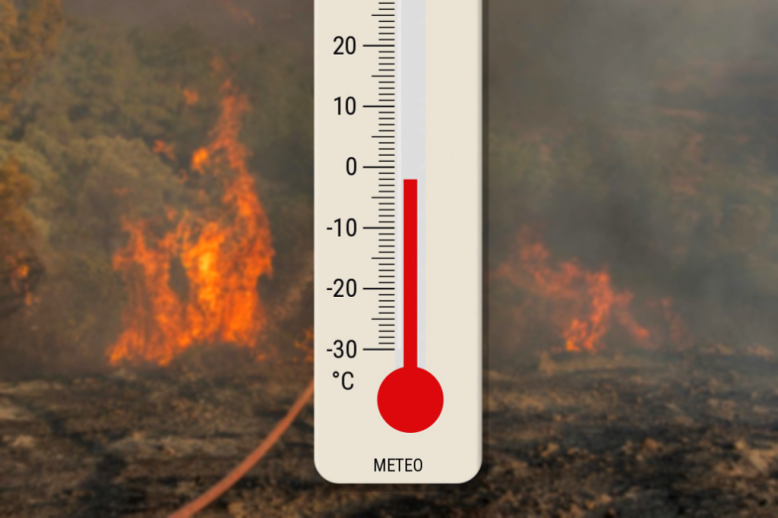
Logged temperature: -2 °C
